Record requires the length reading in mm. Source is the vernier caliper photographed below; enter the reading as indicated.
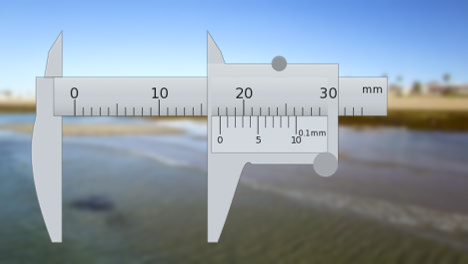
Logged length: 17.2 mm
